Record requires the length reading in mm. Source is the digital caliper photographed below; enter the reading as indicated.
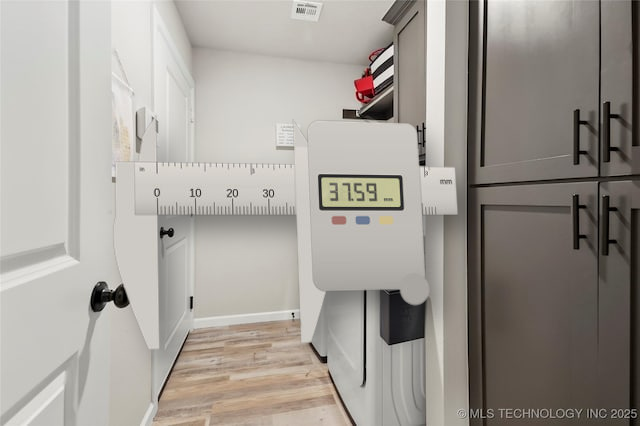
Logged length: 37.59 mm
